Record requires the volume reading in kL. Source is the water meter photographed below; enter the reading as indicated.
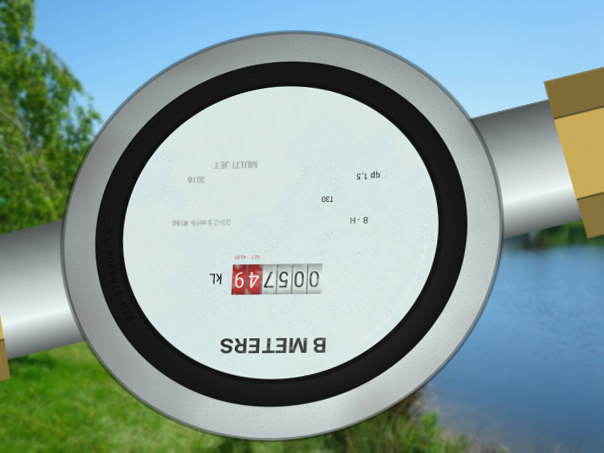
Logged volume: 57.49 kL
